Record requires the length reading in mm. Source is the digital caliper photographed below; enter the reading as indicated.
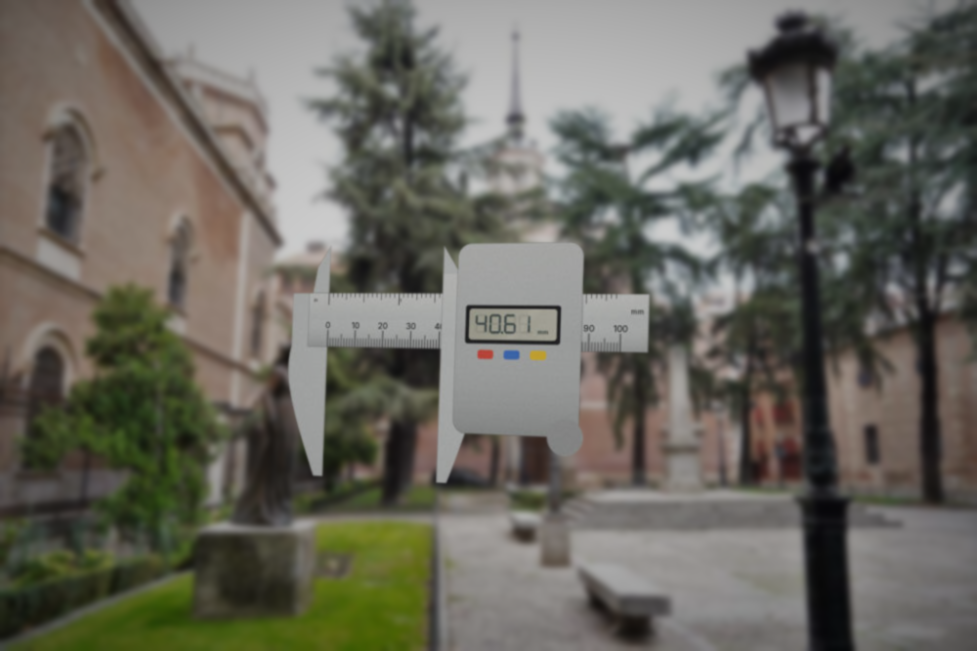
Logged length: 40.61 mm
